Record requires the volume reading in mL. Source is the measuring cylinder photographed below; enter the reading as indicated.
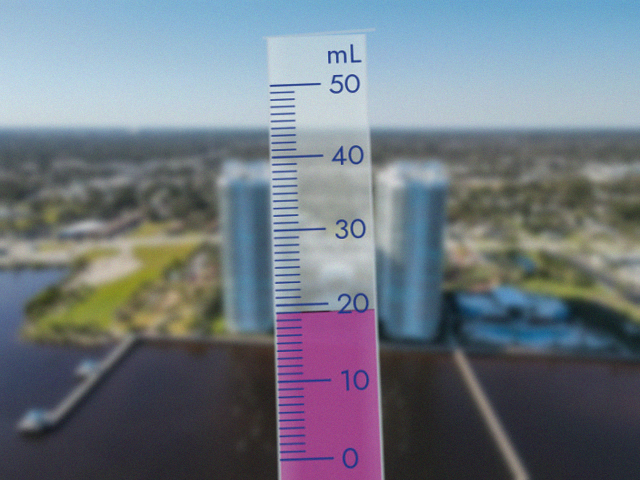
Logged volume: 19 mL
